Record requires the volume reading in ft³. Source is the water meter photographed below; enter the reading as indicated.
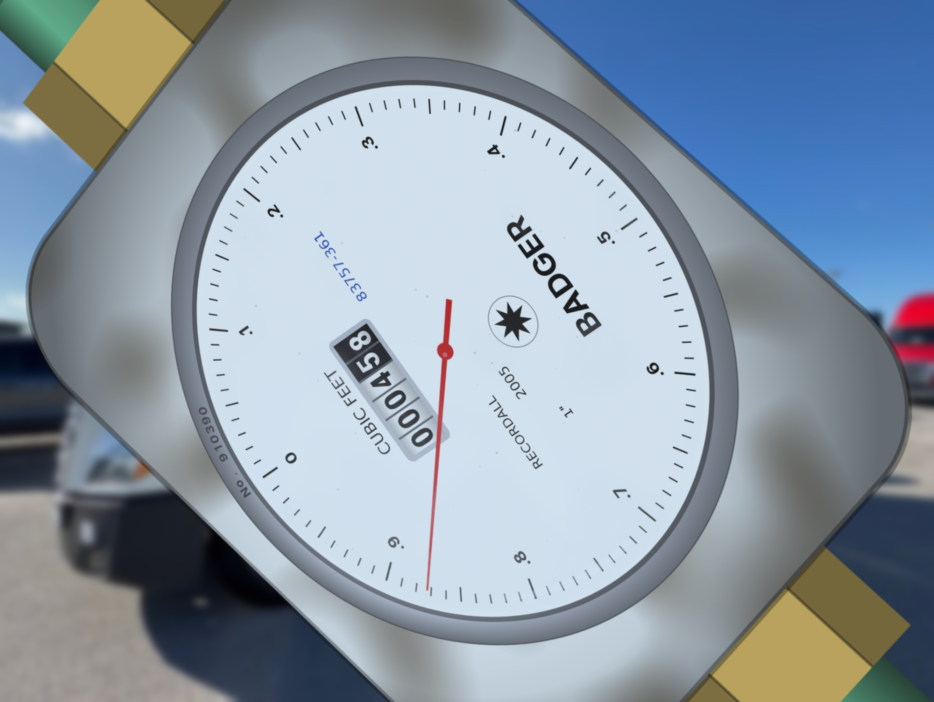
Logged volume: 457.87 ft³
